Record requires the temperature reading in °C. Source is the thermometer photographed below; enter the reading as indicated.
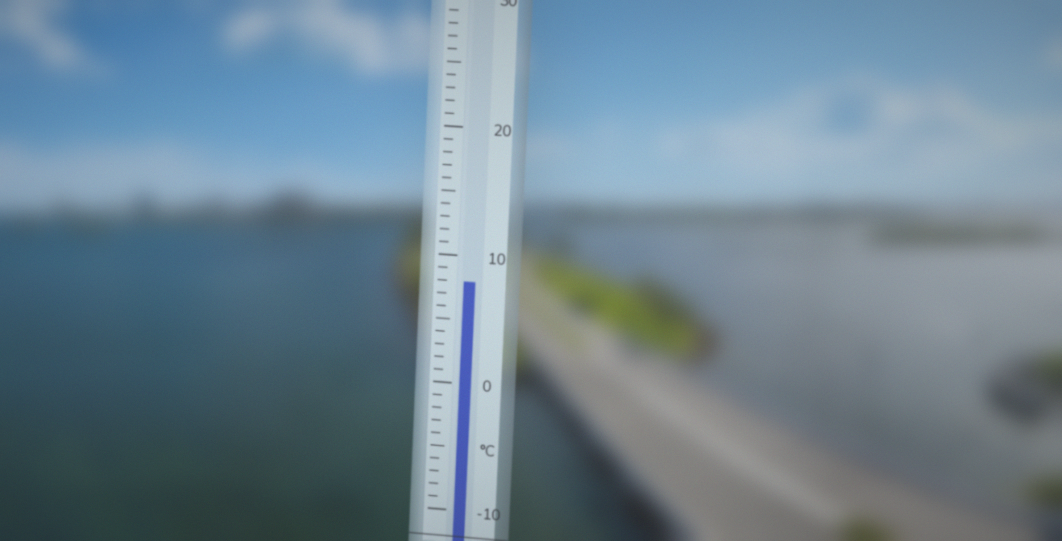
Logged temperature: 8 °C
